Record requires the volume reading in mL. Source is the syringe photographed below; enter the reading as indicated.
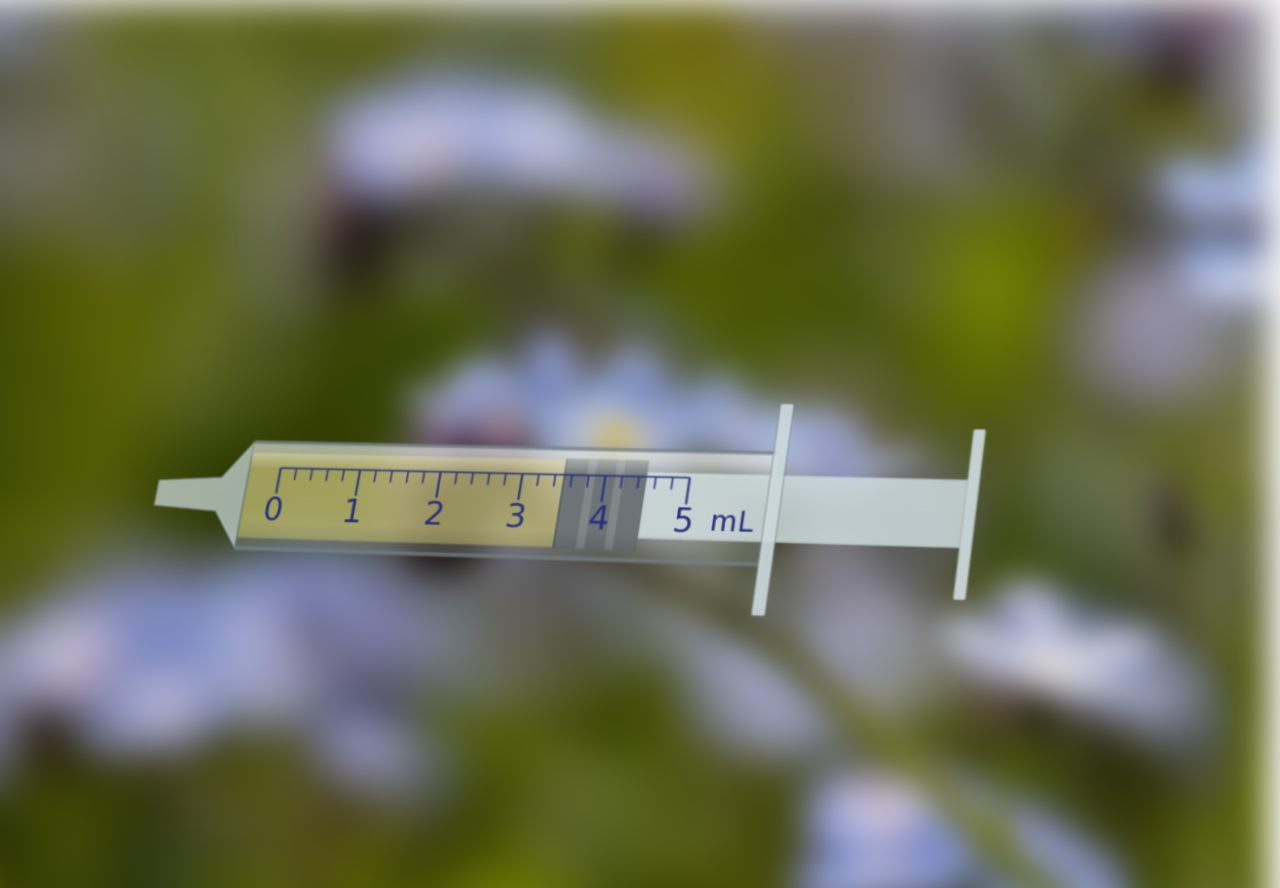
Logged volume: 3.5 mL
